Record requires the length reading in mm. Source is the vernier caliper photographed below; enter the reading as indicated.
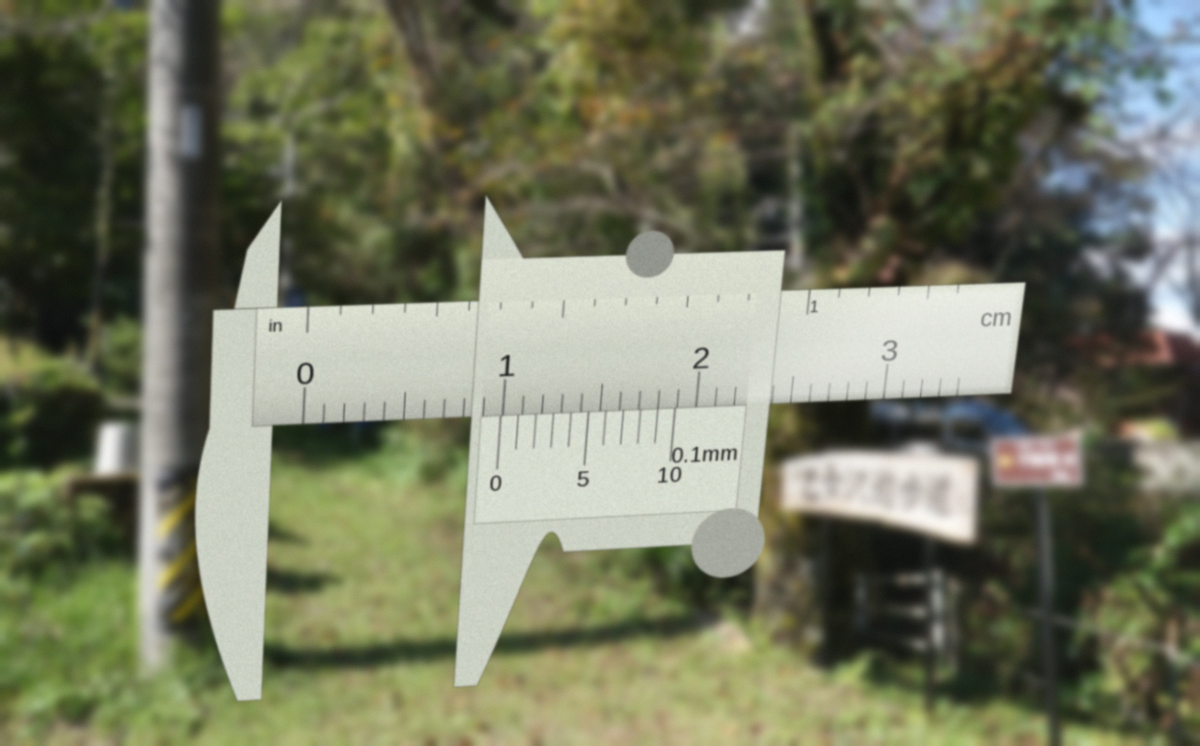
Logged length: 9.9 mm
